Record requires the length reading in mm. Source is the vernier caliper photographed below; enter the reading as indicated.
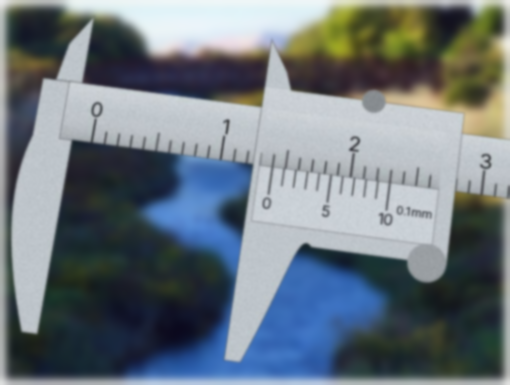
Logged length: 14.0 mm
